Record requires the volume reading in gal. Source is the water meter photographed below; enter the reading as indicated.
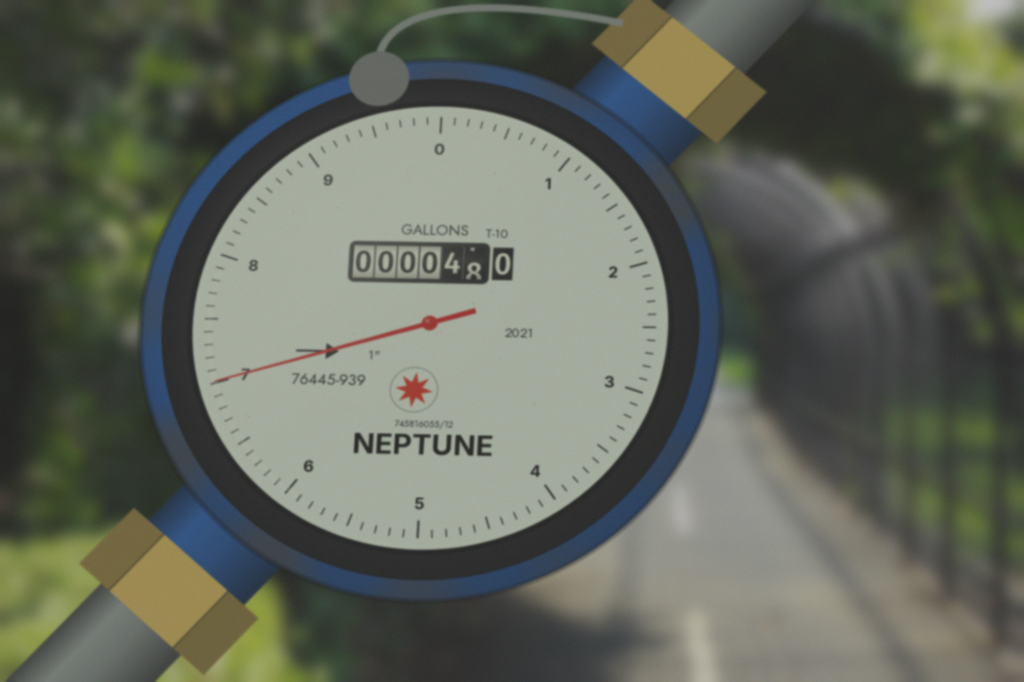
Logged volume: 477.0 gal
